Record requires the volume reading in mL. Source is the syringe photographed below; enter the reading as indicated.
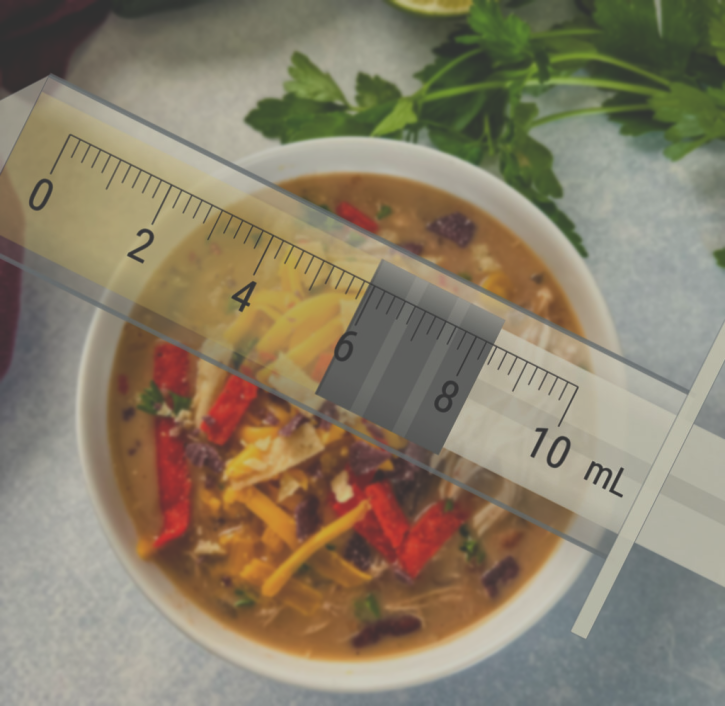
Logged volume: 5.9 mL
